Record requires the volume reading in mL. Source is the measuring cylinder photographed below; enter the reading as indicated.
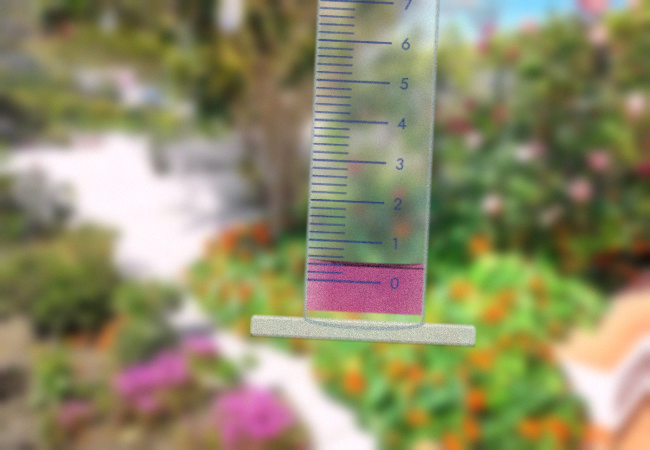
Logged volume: 0.4 mL
